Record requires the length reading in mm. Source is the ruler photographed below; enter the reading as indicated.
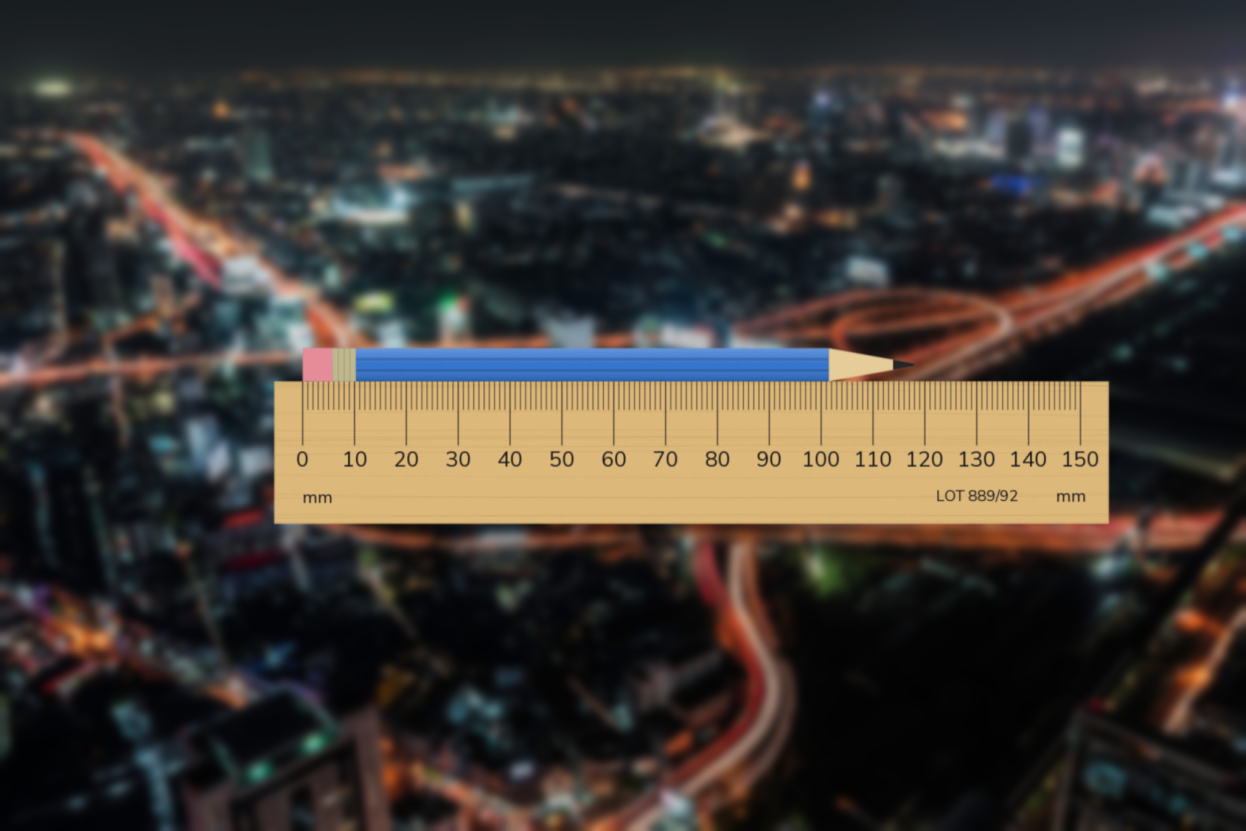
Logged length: 118 mm
